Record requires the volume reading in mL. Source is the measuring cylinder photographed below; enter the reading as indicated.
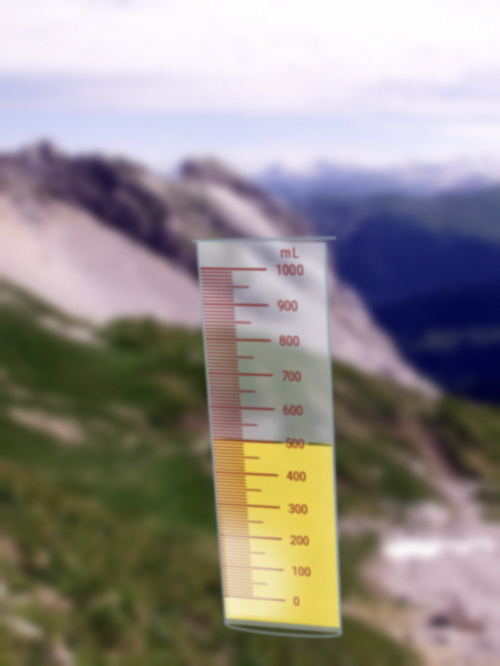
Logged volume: 500 mL
